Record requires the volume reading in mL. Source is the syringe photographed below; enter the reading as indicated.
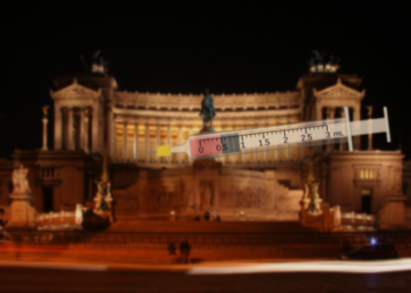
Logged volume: 0.5 mL
